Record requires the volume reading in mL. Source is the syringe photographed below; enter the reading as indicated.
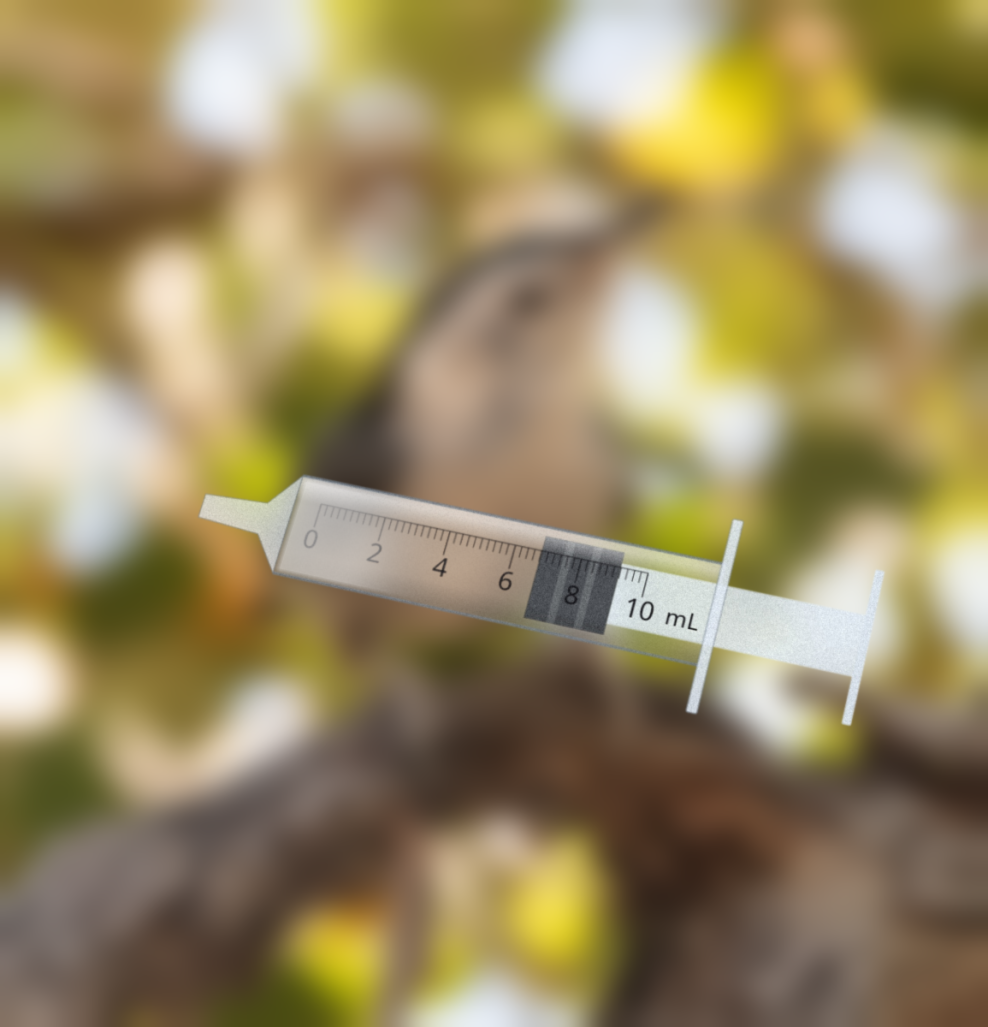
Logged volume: 6.8 mL
